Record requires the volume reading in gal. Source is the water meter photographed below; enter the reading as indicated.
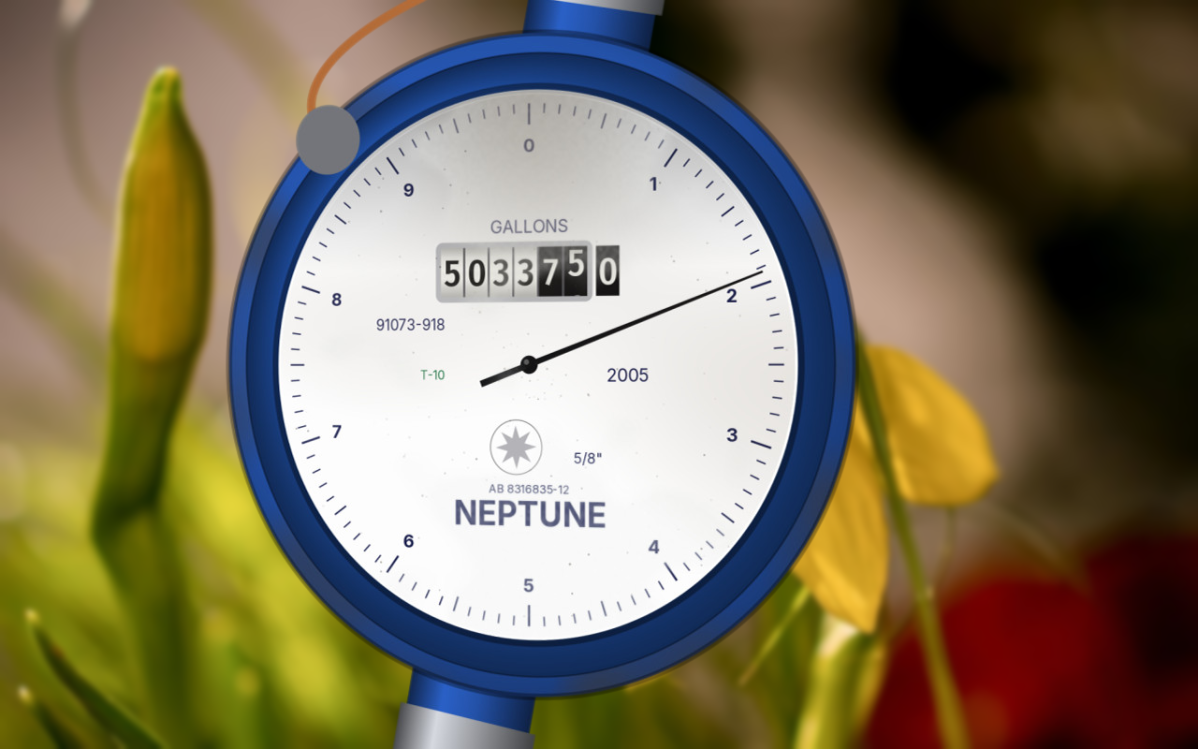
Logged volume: 5033751.9 gal
